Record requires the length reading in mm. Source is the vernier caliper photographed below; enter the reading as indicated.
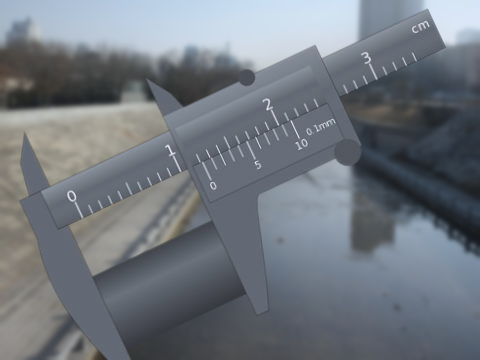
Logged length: 12.2 mm
